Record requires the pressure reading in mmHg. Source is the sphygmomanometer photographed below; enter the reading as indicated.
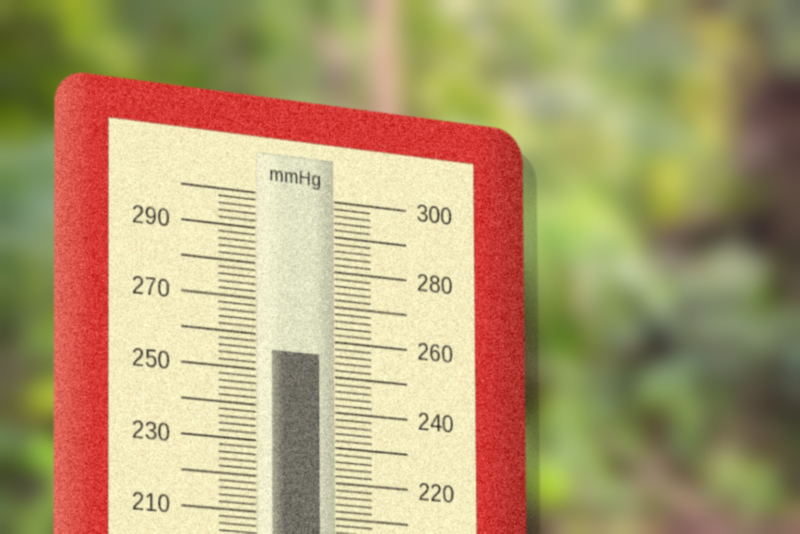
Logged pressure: 256 mmHg
